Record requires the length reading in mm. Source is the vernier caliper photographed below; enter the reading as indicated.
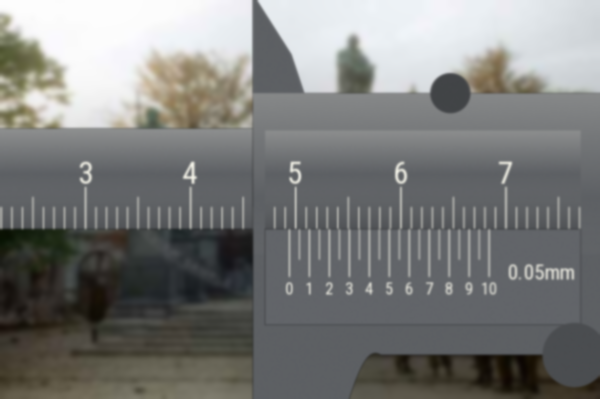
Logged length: 49.4 mm
